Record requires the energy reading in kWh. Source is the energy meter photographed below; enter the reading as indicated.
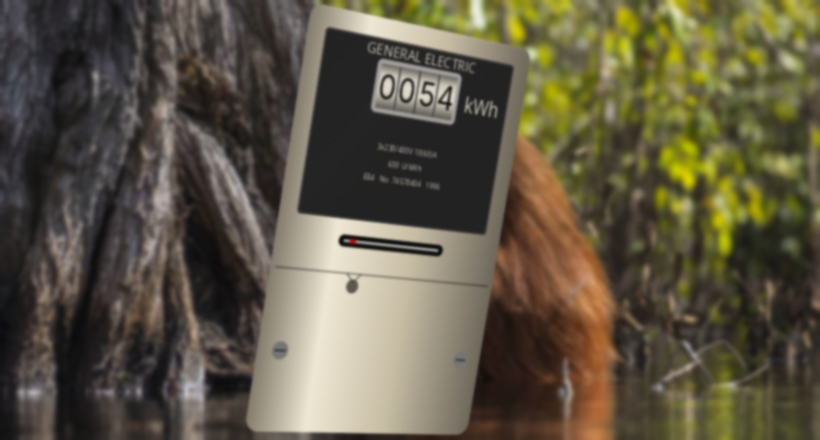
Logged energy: 54 kWh
